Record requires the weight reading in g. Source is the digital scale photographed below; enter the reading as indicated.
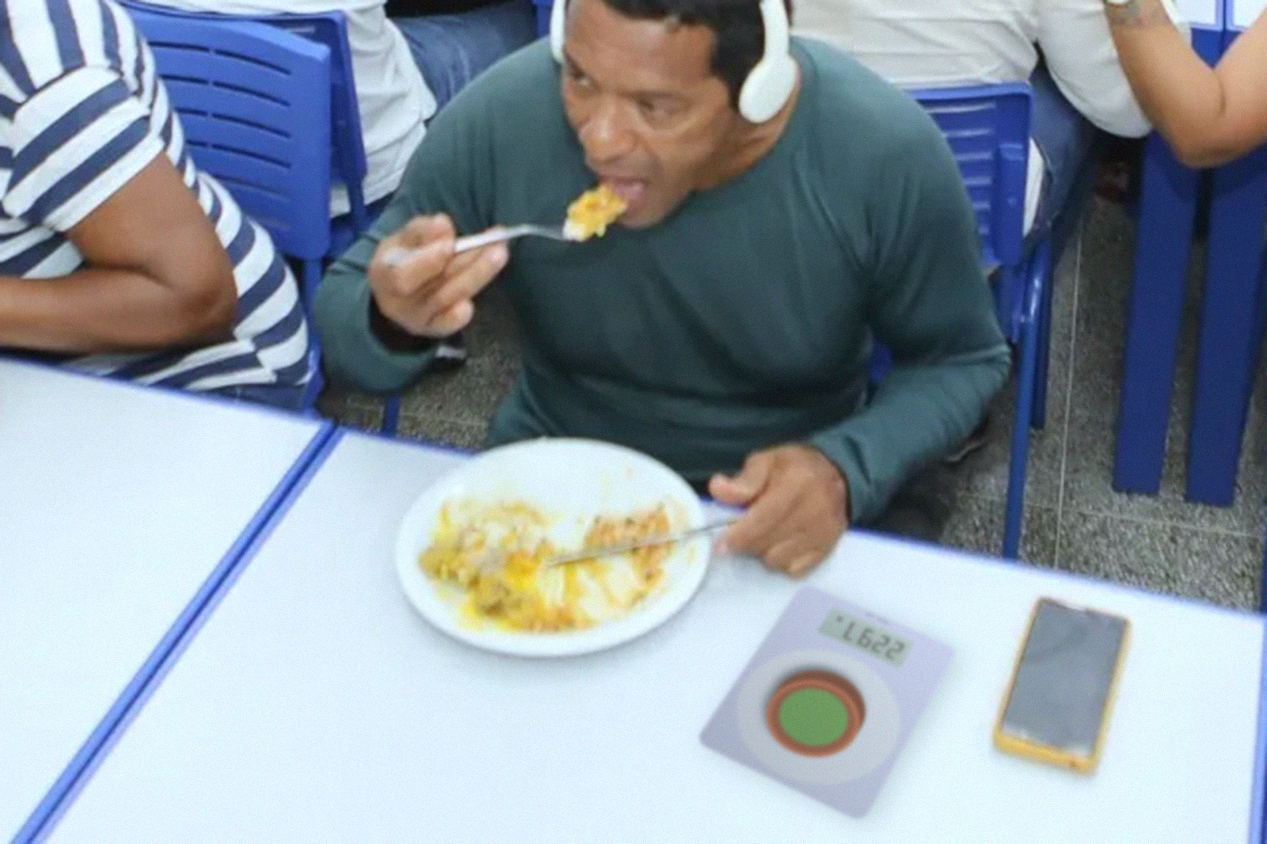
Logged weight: 2297 g
